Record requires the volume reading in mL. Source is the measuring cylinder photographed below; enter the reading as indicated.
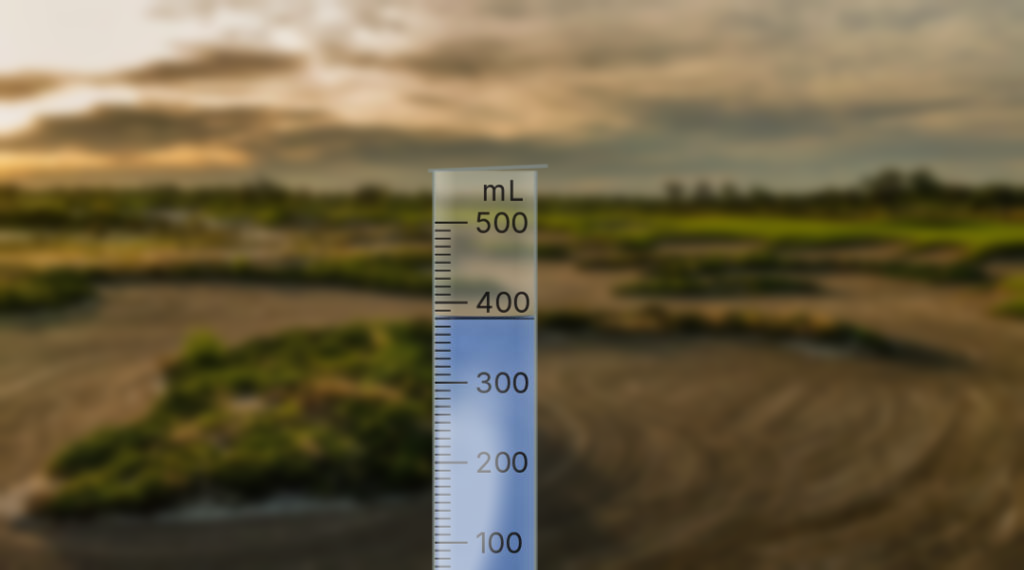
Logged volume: 380 mL
